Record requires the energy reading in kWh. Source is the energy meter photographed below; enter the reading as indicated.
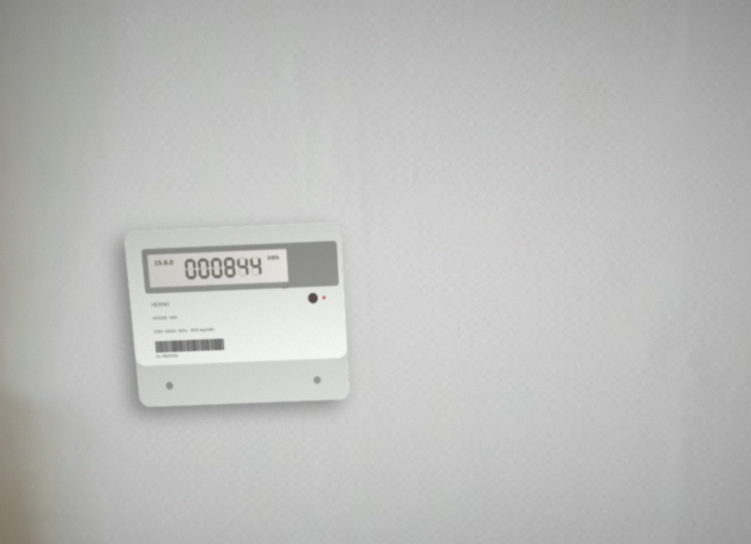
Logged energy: 844 kWh
